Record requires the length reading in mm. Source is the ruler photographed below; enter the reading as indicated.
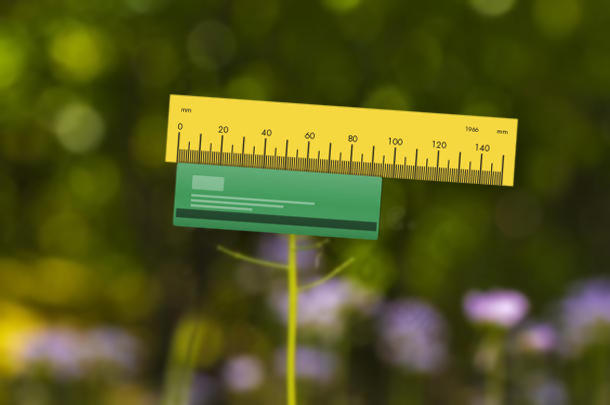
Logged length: 95 mm
